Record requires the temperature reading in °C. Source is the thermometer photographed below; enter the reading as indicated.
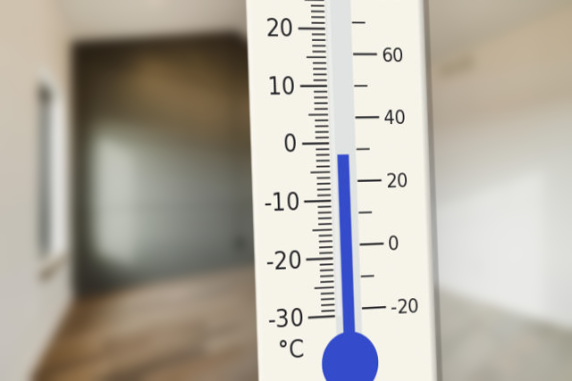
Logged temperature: -2 °C
